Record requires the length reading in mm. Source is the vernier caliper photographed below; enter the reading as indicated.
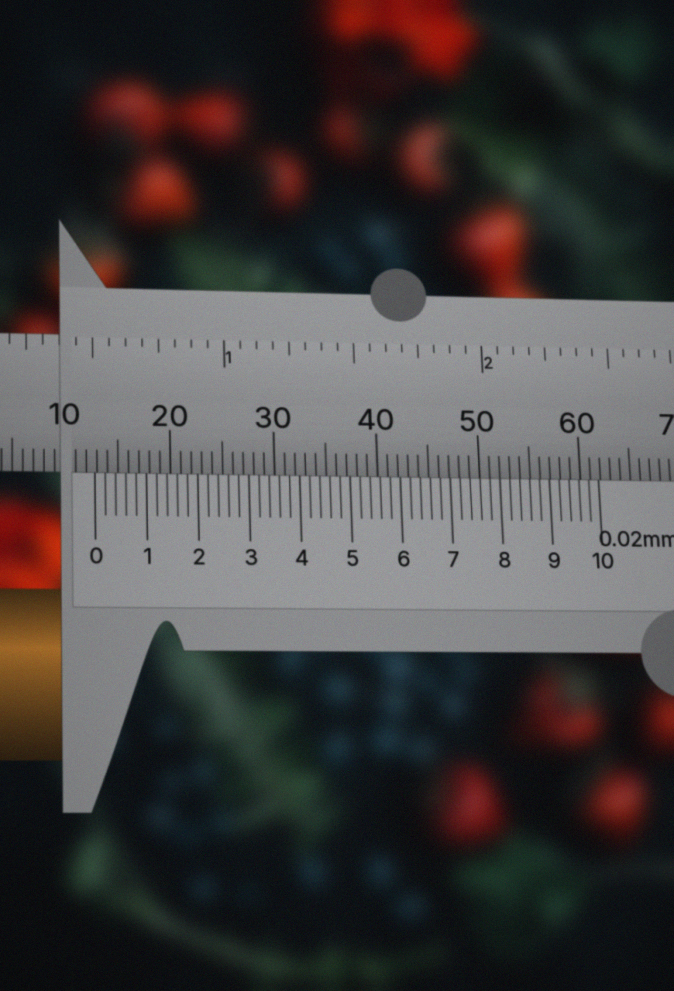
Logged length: 12.8 mm
